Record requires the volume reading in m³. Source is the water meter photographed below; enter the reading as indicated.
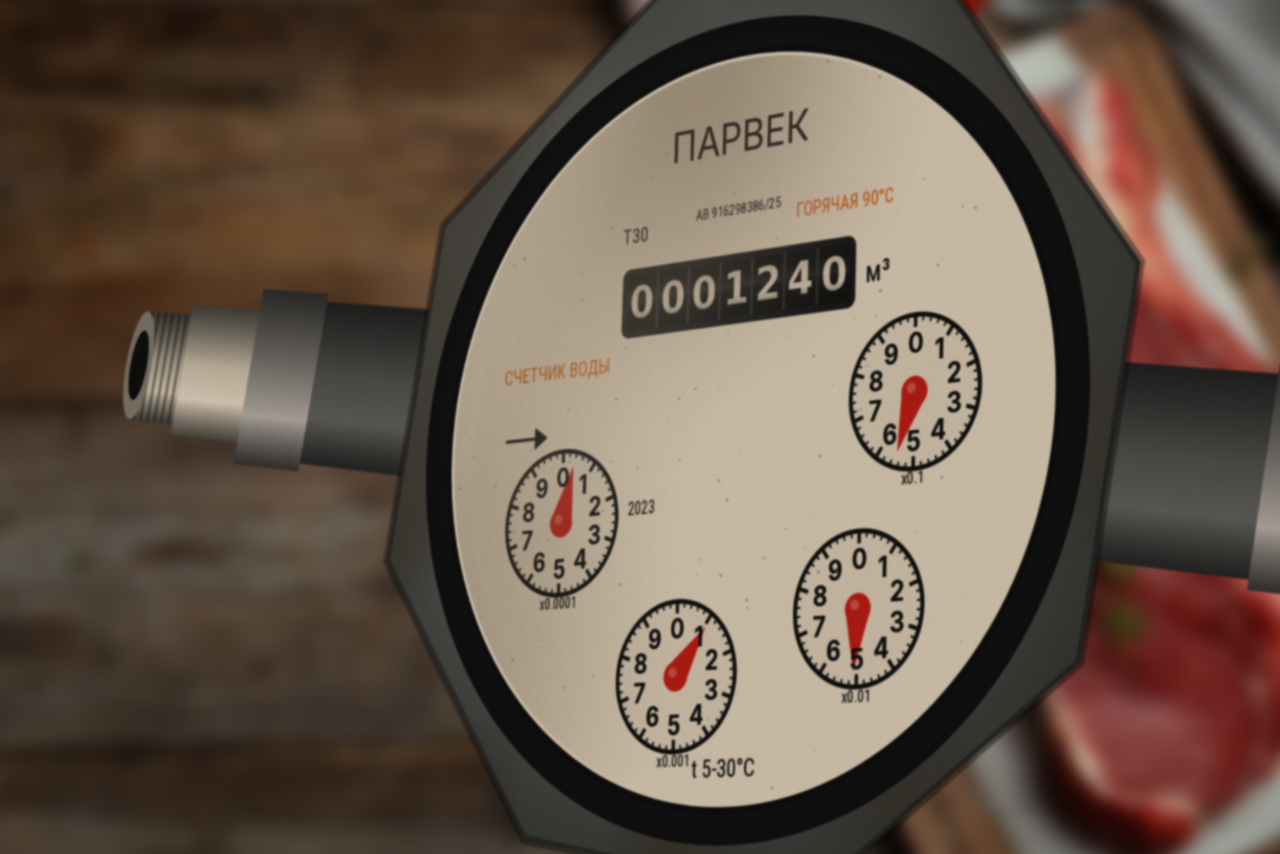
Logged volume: 1240.5510 m³
